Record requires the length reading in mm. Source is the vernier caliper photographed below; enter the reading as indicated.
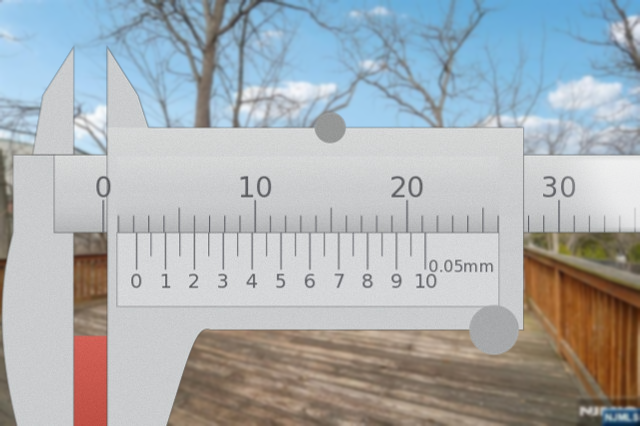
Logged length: 2.2 mm
